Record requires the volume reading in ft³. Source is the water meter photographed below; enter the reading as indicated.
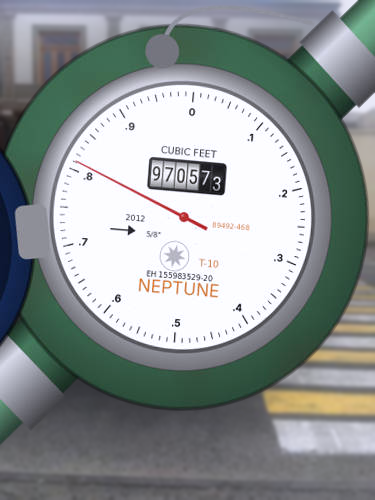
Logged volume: 970572.81 ft³
